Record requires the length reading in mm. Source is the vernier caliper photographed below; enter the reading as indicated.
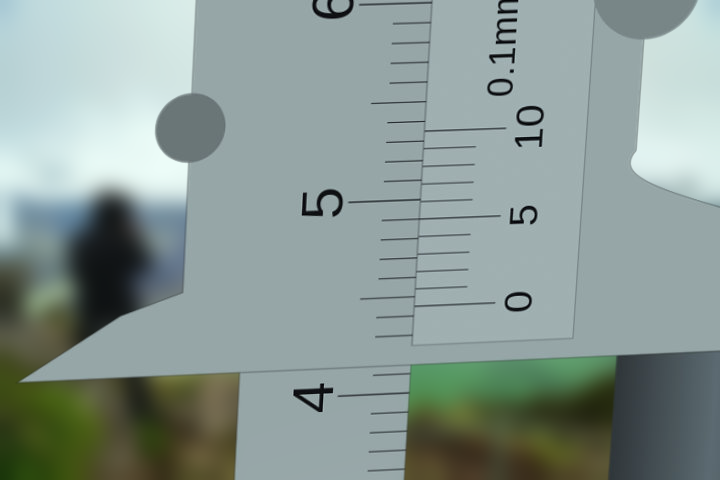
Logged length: 44.5 mm
